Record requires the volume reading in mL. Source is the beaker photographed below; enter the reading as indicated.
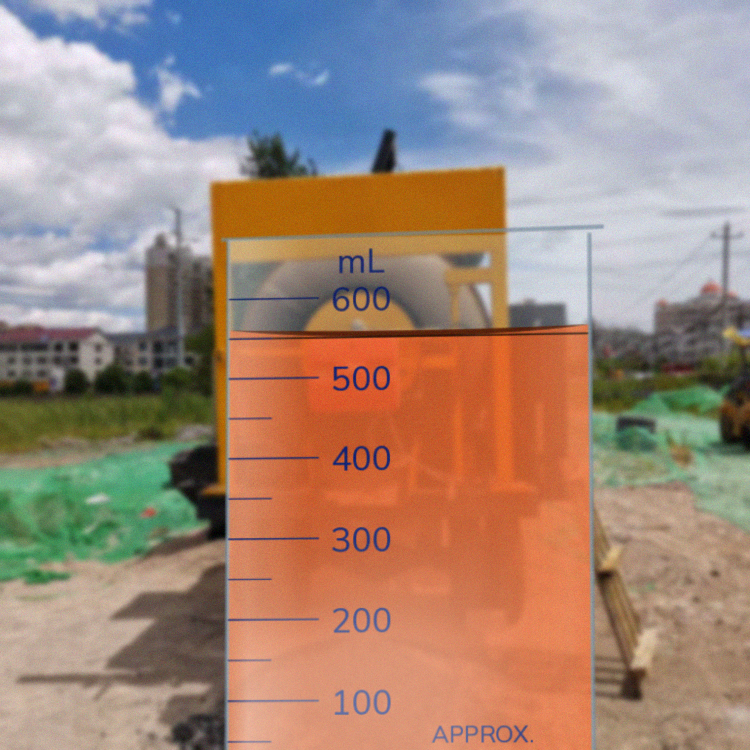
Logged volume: 550 mL
